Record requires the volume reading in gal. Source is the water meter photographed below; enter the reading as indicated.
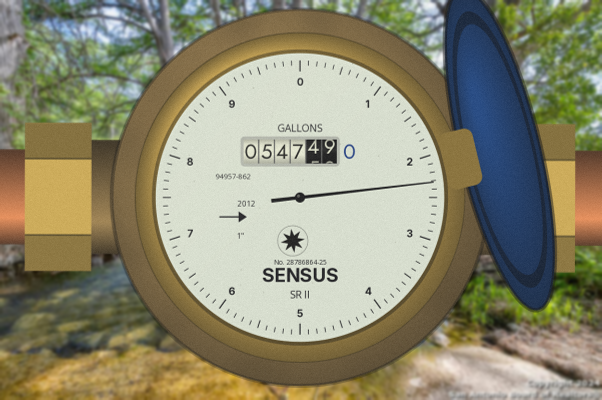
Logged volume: 547492.3 gal
